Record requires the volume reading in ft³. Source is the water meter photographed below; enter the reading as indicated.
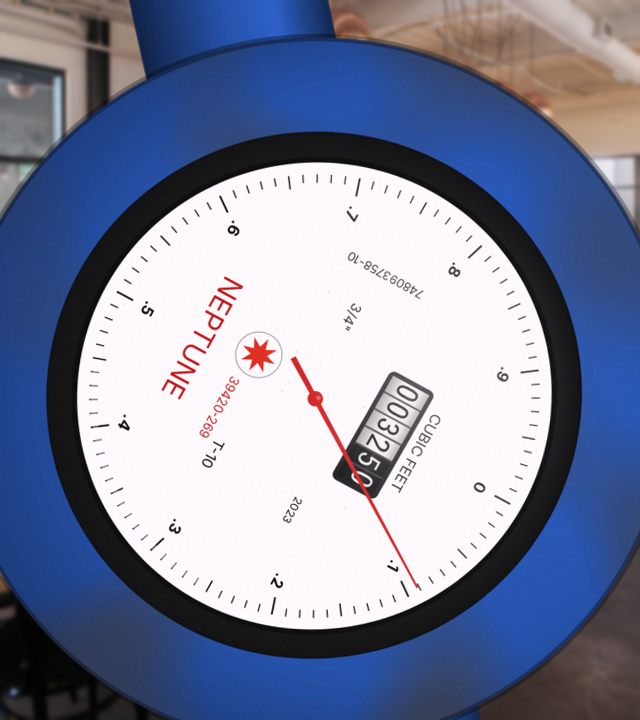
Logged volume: 3250.09 ft³
